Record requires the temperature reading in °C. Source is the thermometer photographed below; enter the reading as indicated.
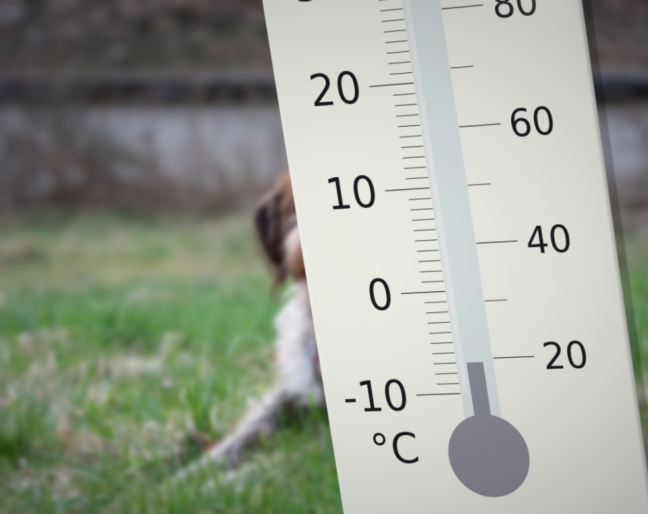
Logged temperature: -7 °C
